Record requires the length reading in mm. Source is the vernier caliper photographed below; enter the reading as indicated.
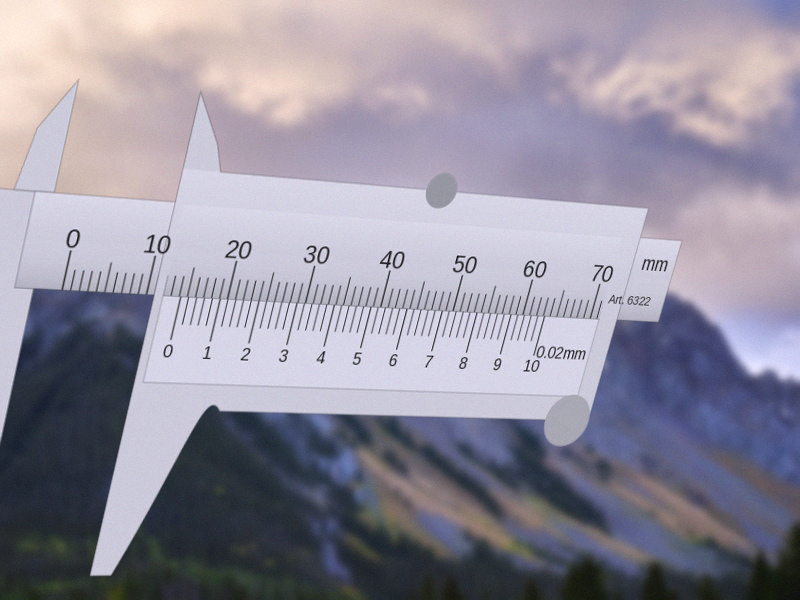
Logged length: 14.2 mm
